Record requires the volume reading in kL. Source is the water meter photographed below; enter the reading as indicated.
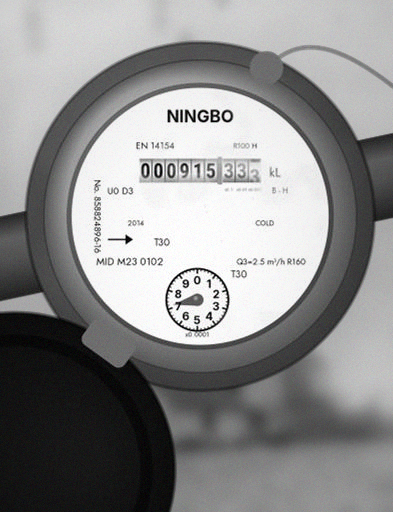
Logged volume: 915.3327 kL
